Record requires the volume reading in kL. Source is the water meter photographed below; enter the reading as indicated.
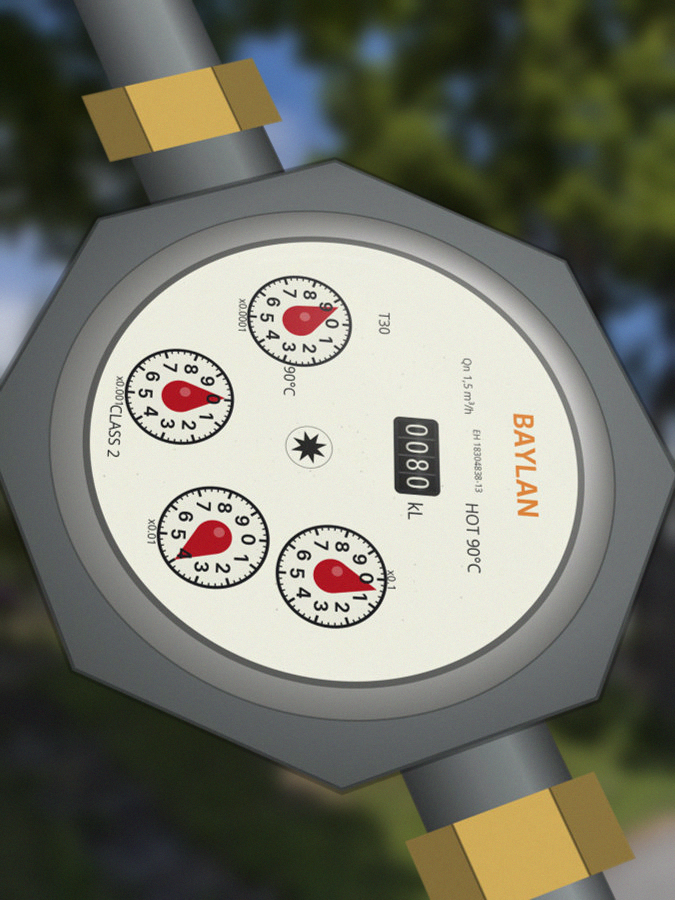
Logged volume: 80.0399 kL
